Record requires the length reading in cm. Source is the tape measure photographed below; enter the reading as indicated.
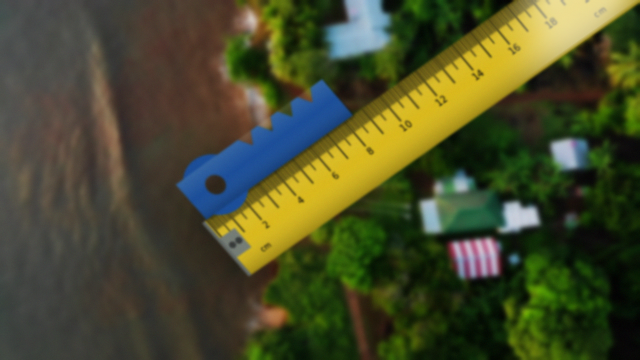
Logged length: 8.5 cm
